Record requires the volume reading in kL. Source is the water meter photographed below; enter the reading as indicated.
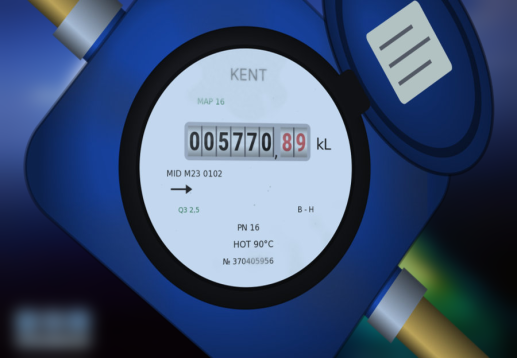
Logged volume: 5770.89 kL
